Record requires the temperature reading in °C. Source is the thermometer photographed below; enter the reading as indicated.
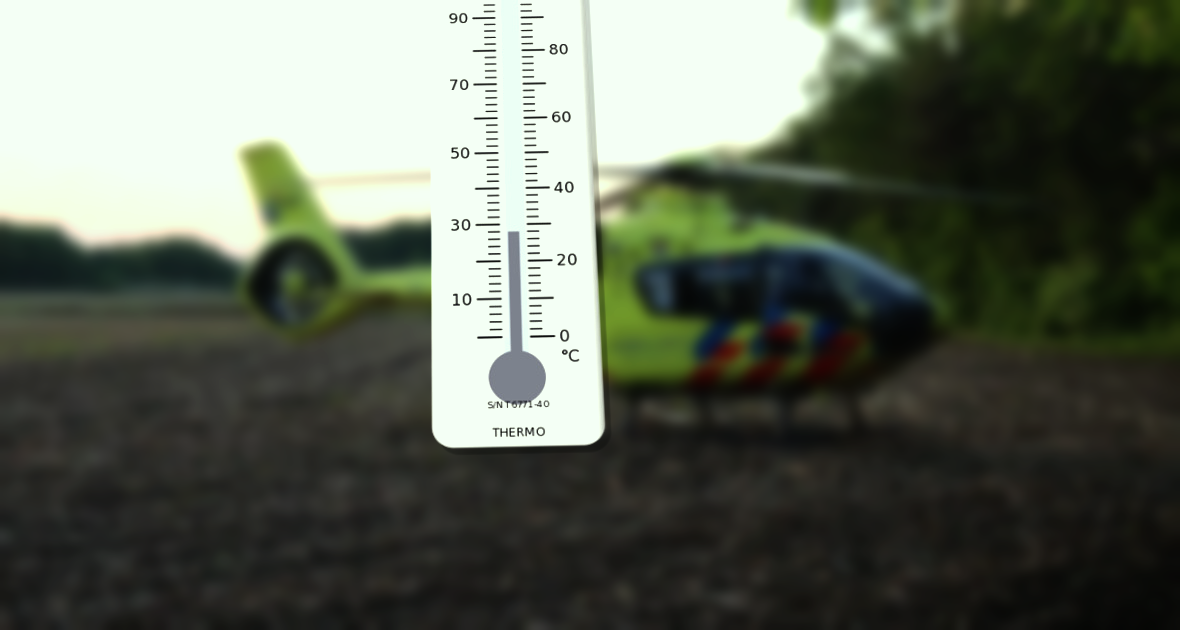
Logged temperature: 28 °C
